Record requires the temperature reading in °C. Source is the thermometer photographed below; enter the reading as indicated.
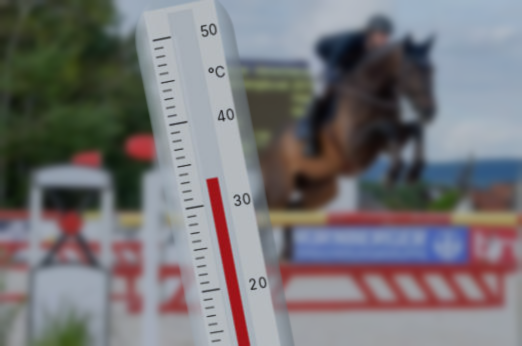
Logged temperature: 33 °C
